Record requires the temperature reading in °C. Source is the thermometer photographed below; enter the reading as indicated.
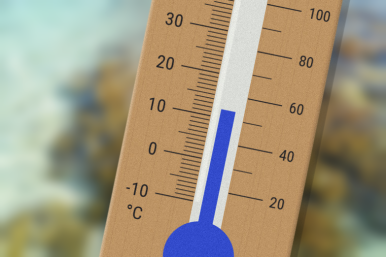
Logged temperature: 12 °C
